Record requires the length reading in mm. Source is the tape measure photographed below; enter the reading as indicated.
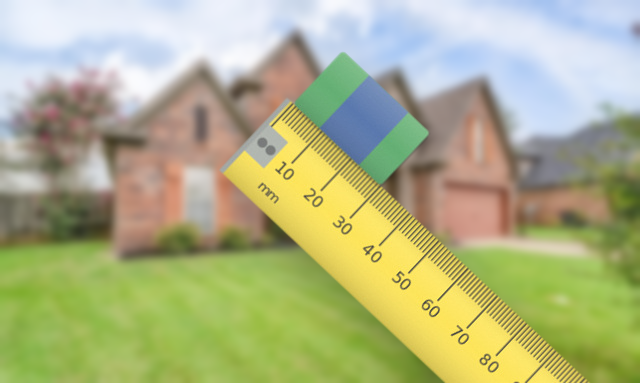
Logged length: 30 mm
